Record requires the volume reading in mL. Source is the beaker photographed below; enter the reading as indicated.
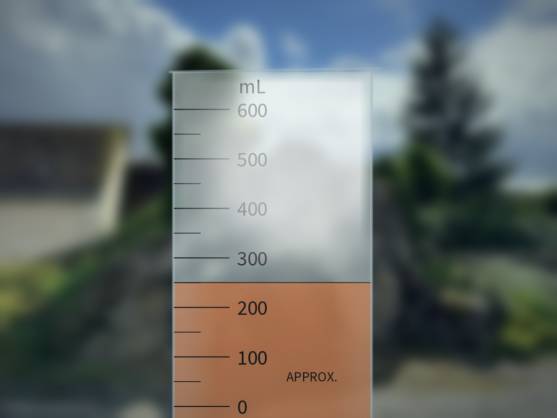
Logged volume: 250 mL
